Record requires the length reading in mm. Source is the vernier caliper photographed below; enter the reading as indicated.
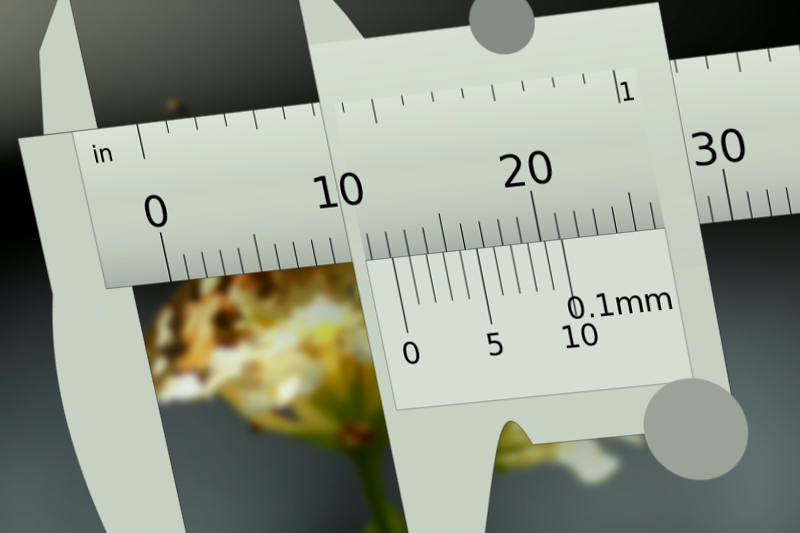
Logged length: 12.1 mm
